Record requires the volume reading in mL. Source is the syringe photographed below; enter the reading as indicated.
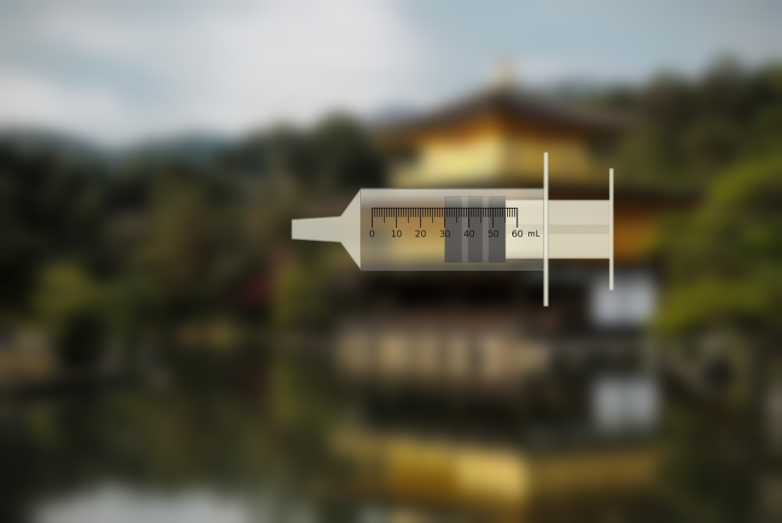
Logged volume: 30 mL
